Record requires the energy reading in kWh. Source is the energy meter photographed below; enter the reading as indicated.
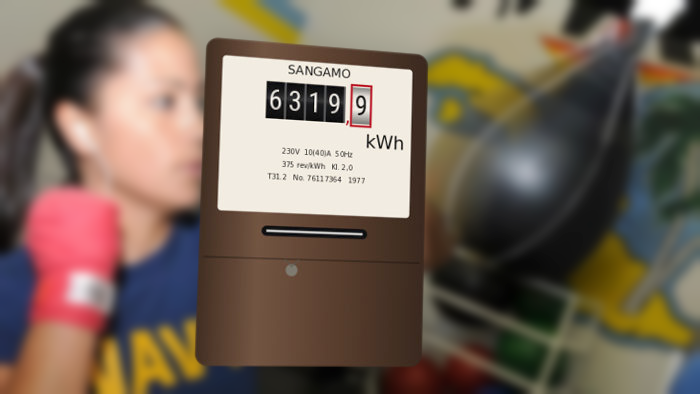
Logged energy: 6319.9 kWh
